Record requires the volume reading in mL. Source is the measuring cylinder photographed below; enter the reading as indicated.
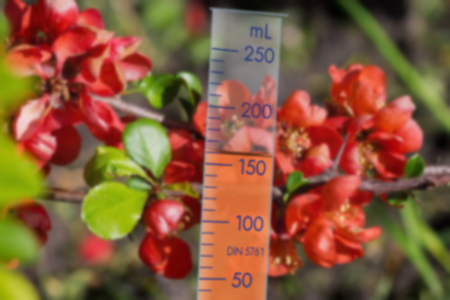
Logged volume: 160 mL
